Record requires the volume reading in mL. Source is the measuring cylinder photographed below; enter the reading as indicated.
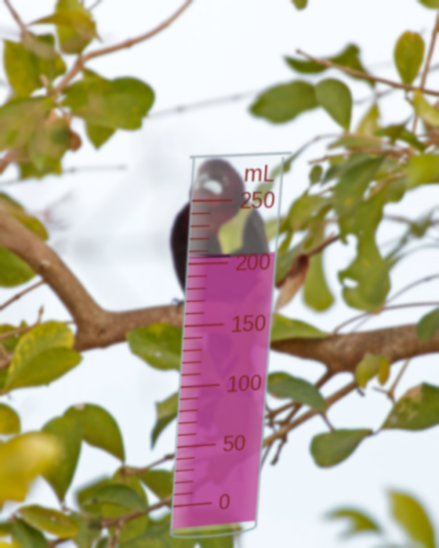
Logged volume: 205 mL
